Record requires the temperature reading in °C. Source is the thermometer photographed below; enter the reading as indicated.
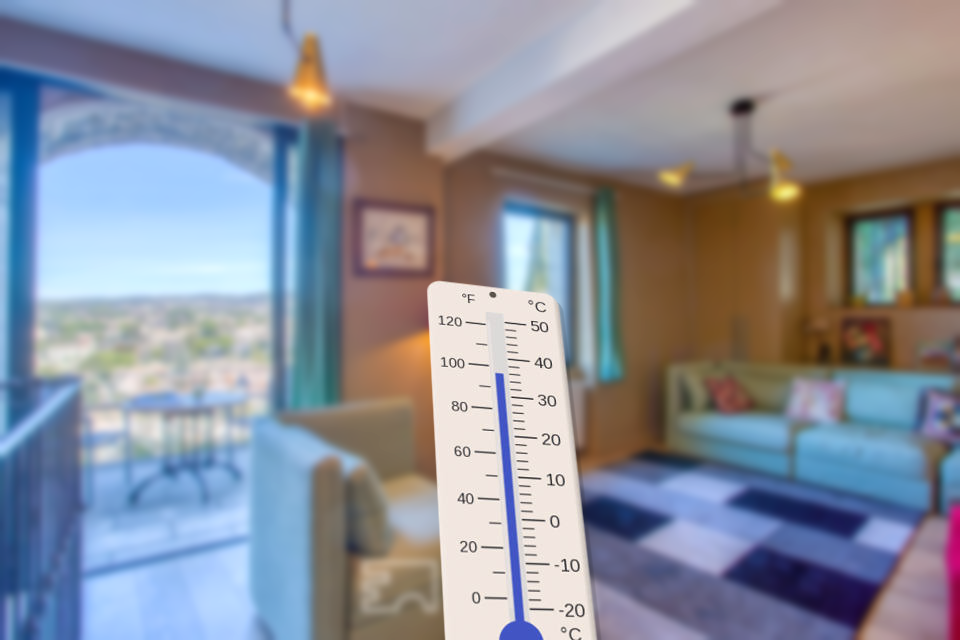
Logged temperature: 36 °C
